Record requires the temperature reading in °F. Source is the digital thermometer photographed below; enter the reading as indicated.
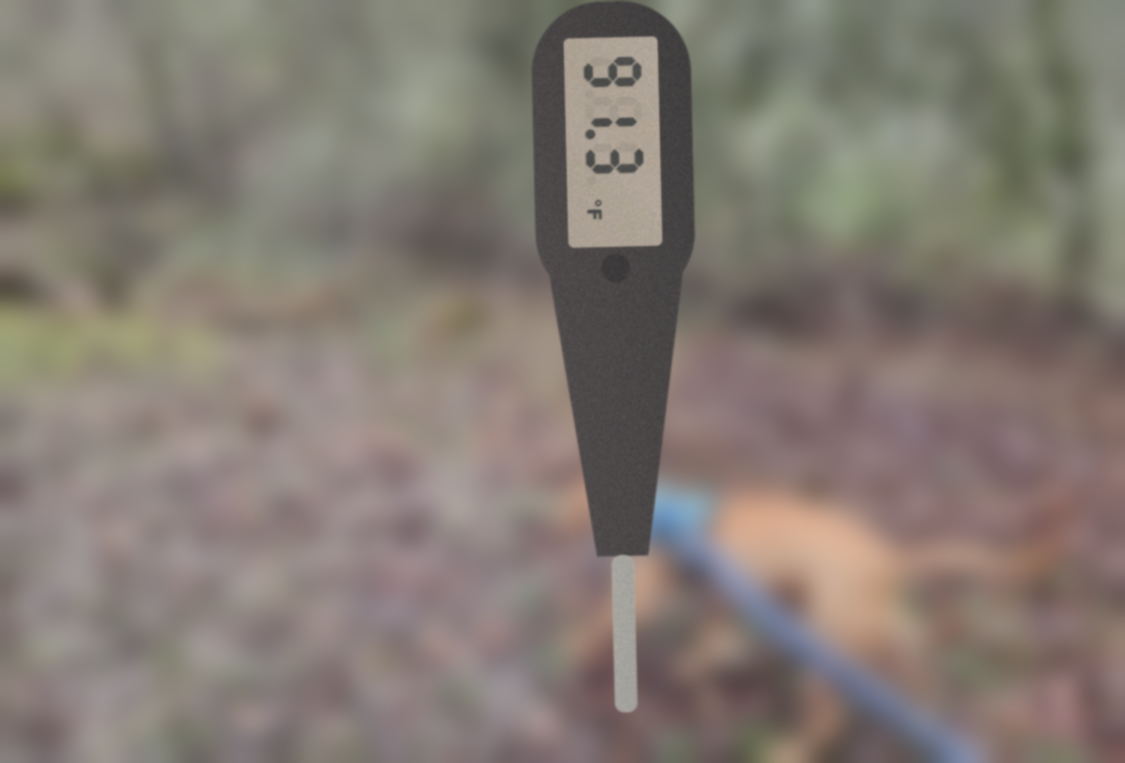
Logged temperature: 91.3 °F
